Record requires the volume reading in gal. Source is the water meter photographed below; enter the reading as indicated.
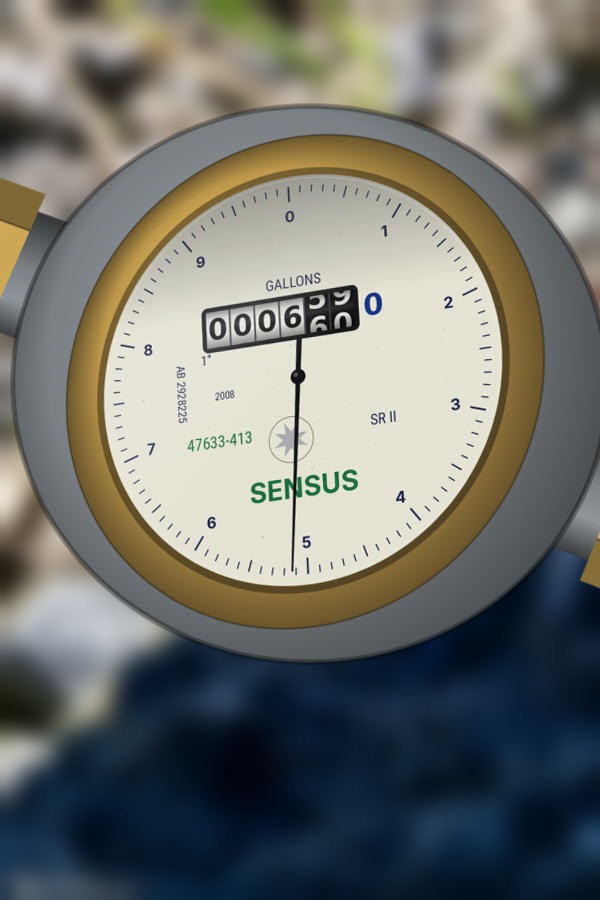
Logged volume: 6595.1 gal
